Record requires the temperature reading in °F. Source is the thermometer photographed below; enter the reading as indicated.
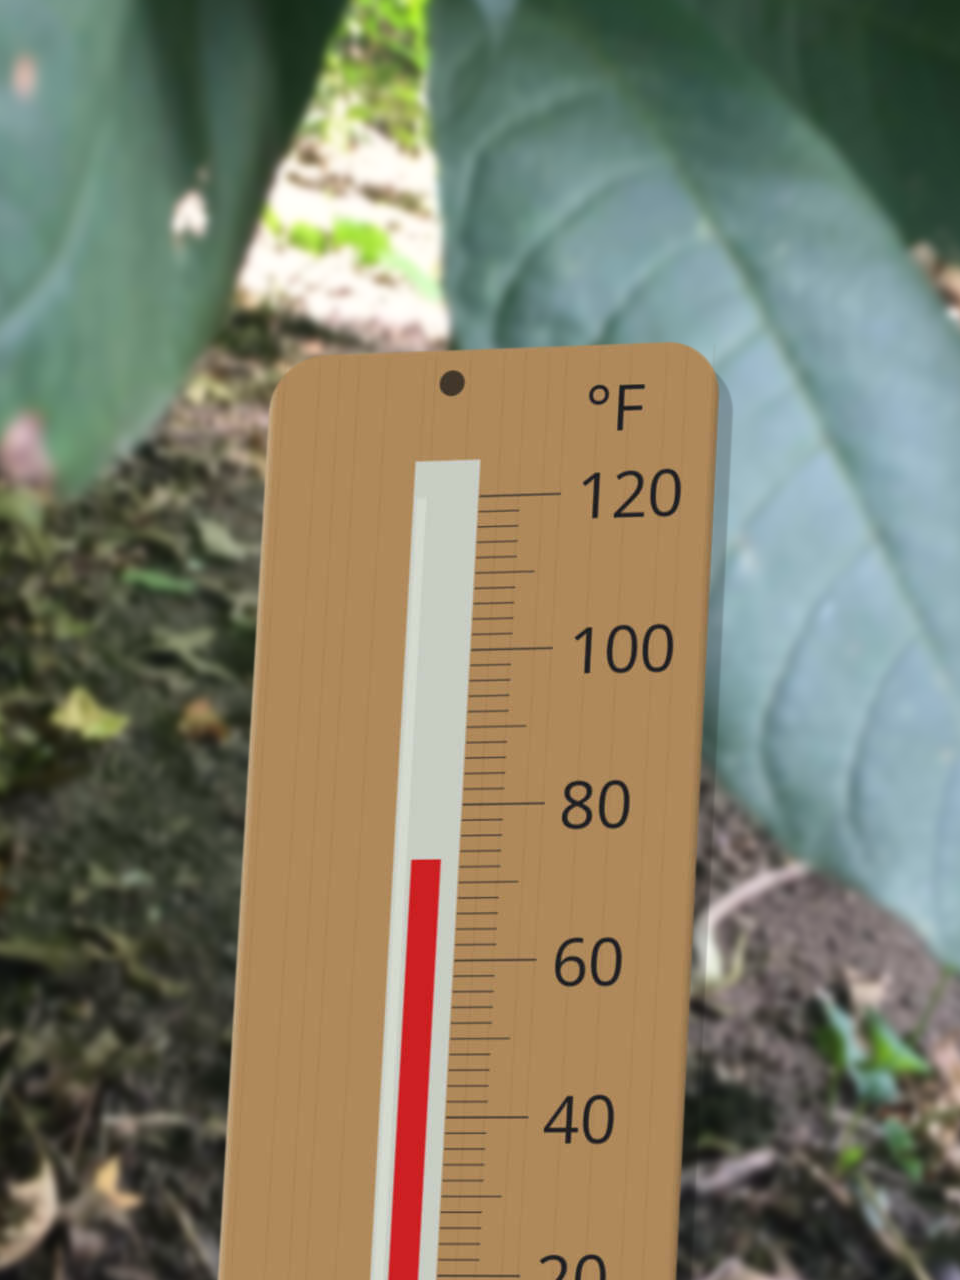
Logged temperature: 73 °F
